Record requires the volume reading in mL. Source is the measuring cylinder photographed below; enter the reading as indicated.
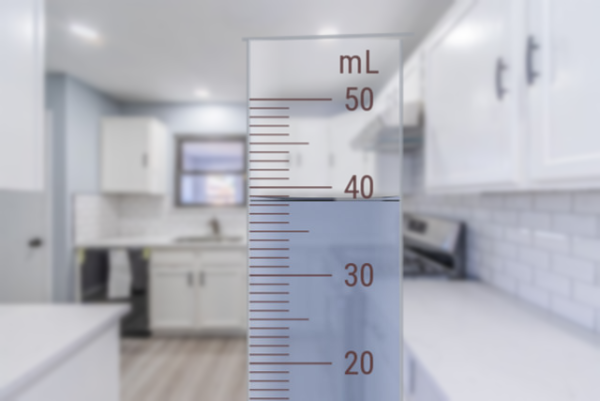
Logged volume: 38.5 mL
